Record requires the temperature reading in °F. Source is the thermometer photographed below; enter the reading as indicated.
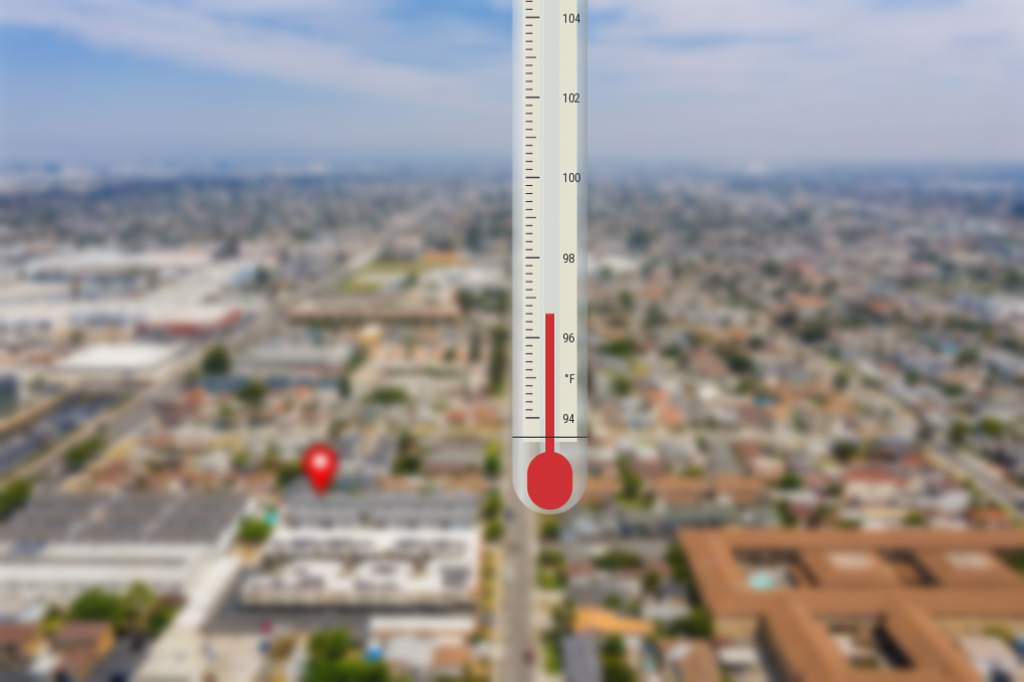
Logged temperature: 96.6 °F
